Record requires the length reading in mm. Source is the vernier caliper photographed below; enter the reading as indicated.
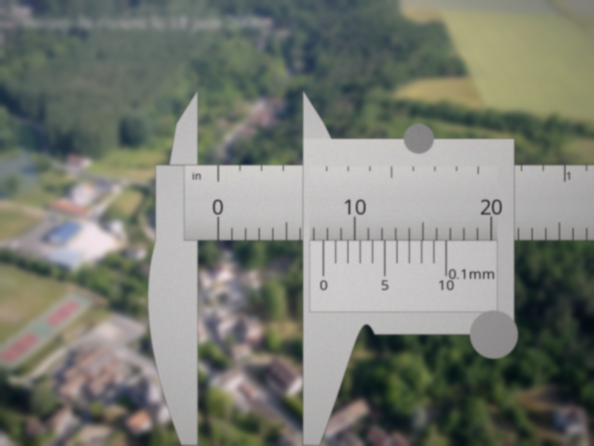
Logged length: 7.7 mm
